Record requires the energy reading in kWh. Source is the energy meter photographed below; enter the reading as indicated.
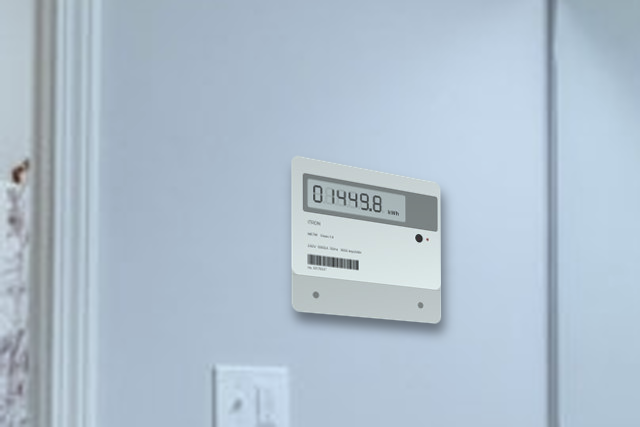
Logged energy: 1449.8 kWh
